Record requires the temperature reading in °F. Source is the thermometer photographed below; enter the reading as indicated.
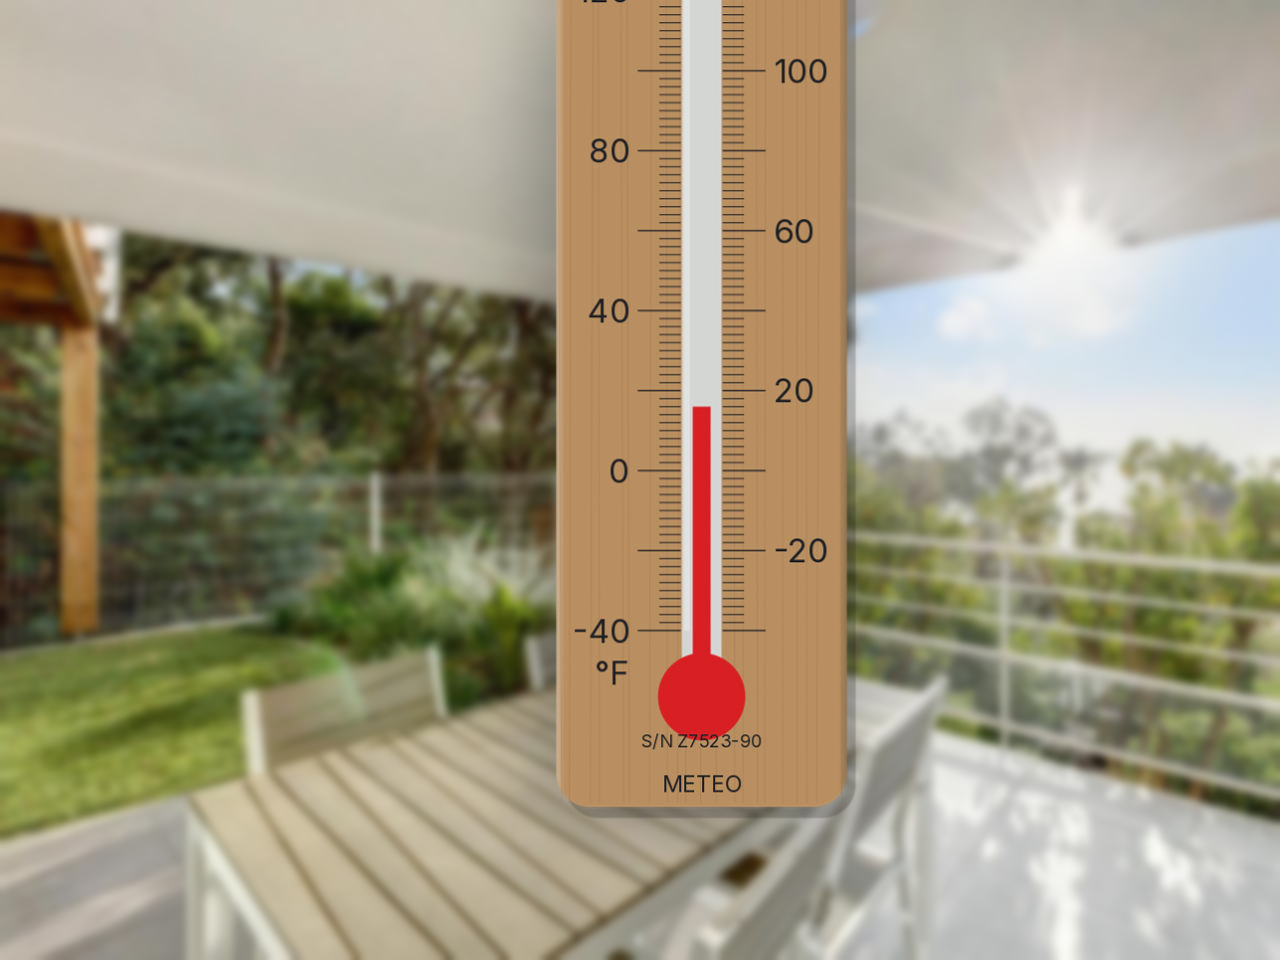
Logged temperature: 16 °F
